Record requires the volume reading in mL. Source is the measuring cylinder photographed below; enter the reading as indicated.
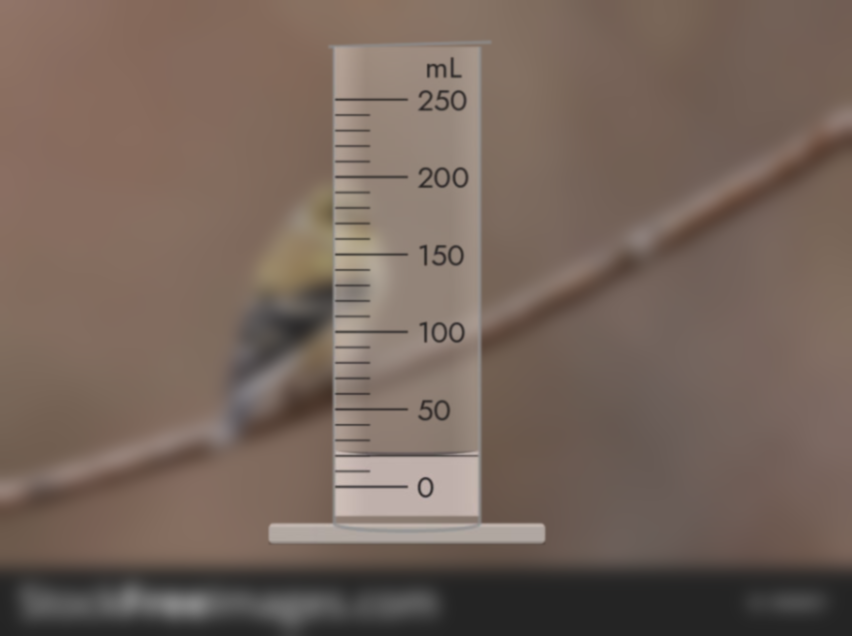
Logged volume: 20 mL
